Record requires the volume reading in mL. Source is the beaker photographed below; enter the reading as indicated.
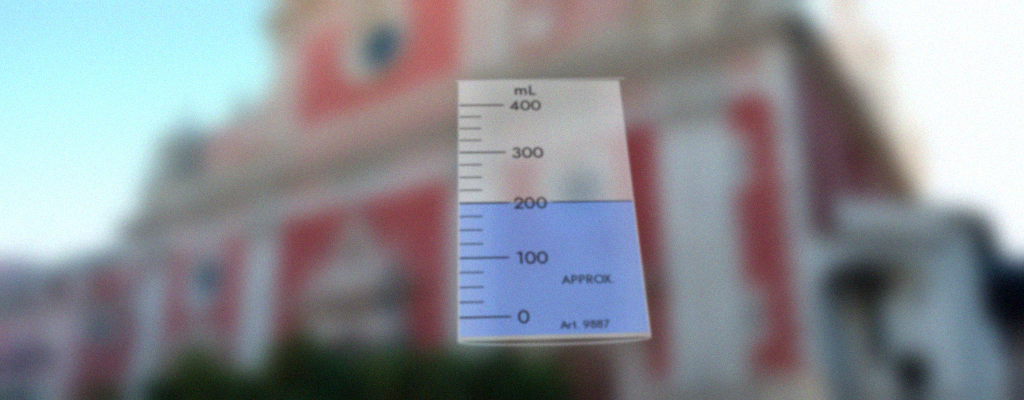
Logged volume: 200 mL
